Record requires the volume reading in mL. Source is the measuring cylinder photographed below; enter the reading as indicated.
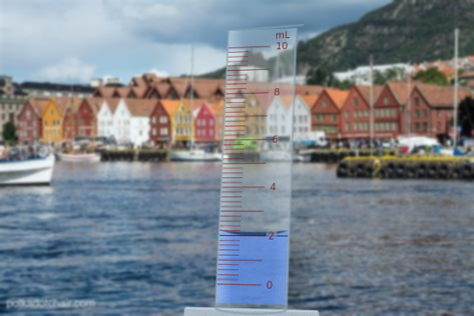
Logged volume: 2 mL
